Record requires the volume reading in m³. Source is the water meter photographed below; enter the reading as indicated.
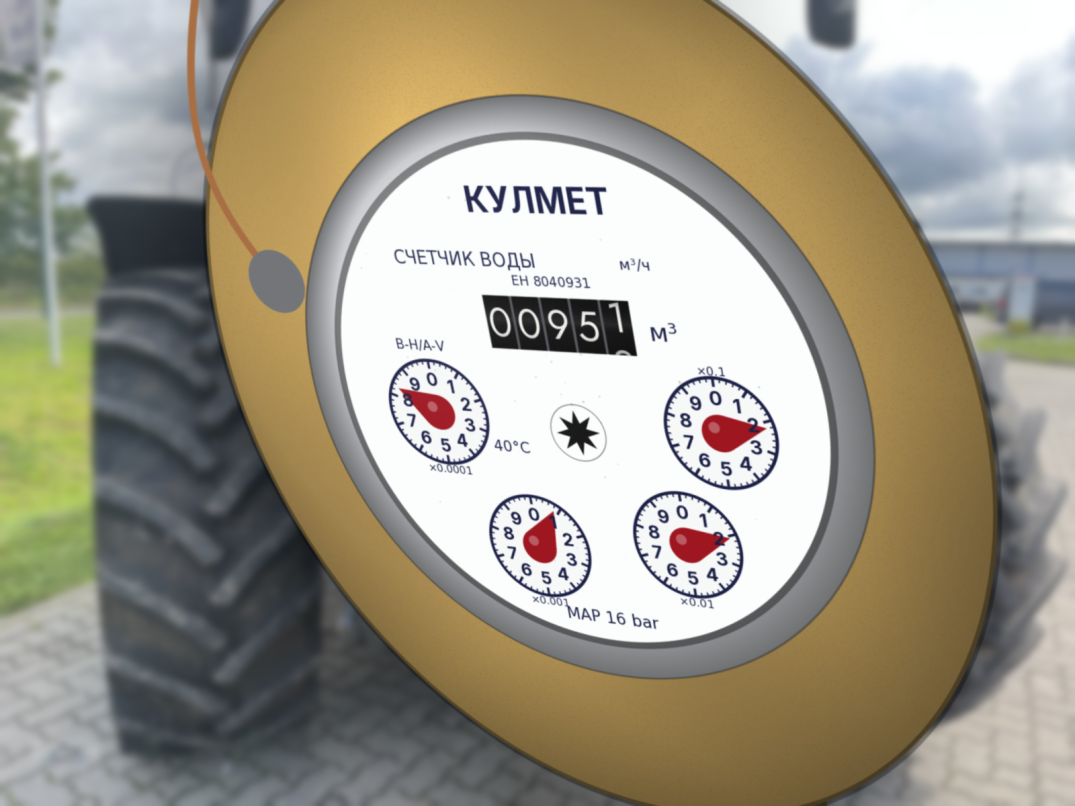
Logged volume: 951.2208 m³
